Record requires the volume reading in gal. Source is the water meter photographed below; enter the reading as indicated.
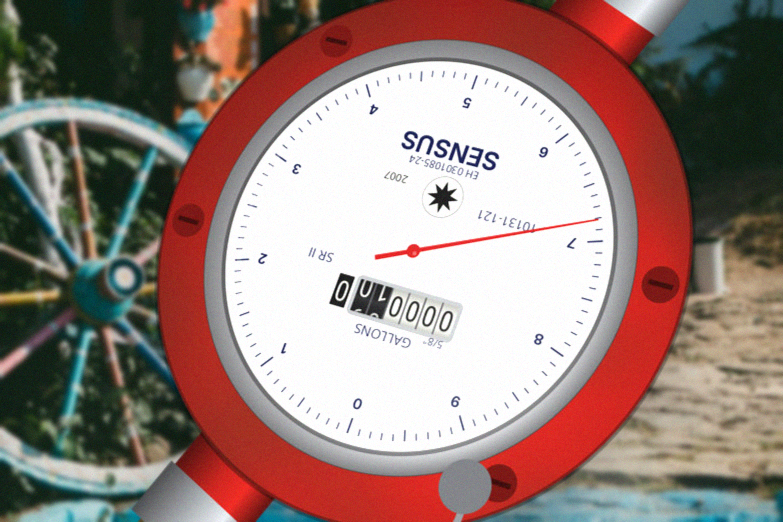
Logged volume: 96.8 gal
